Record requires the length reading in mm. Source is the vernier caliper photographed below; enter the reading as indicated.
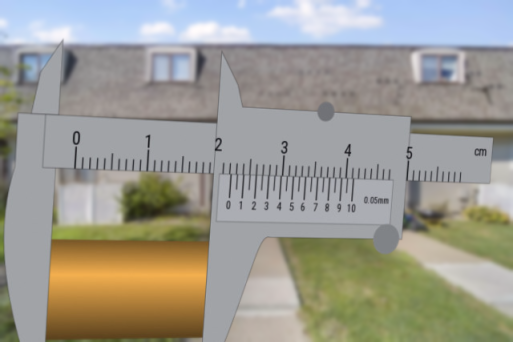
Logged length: 22.2 mm
